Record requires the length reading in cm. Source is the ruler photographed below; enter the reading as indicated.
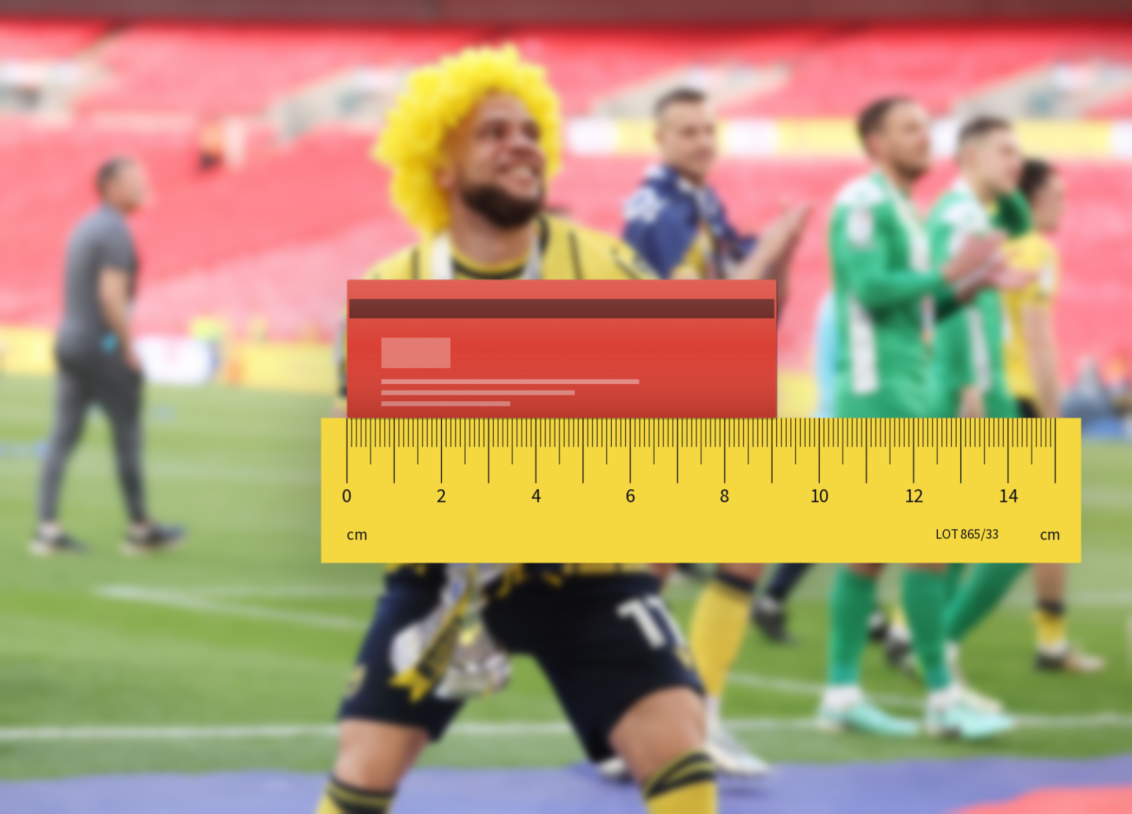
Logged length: 9.1 cm
